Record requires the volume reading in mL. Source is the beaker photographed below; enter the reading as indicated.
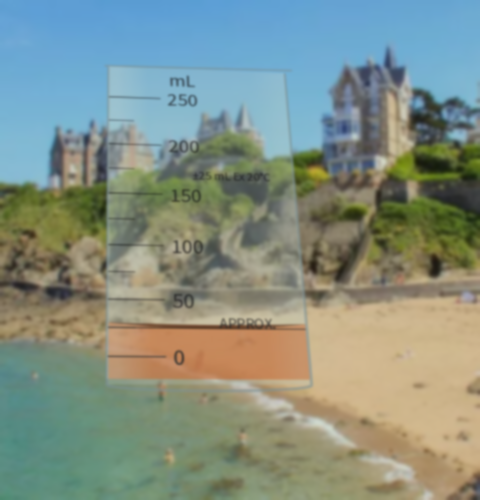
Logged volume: 25 mL
